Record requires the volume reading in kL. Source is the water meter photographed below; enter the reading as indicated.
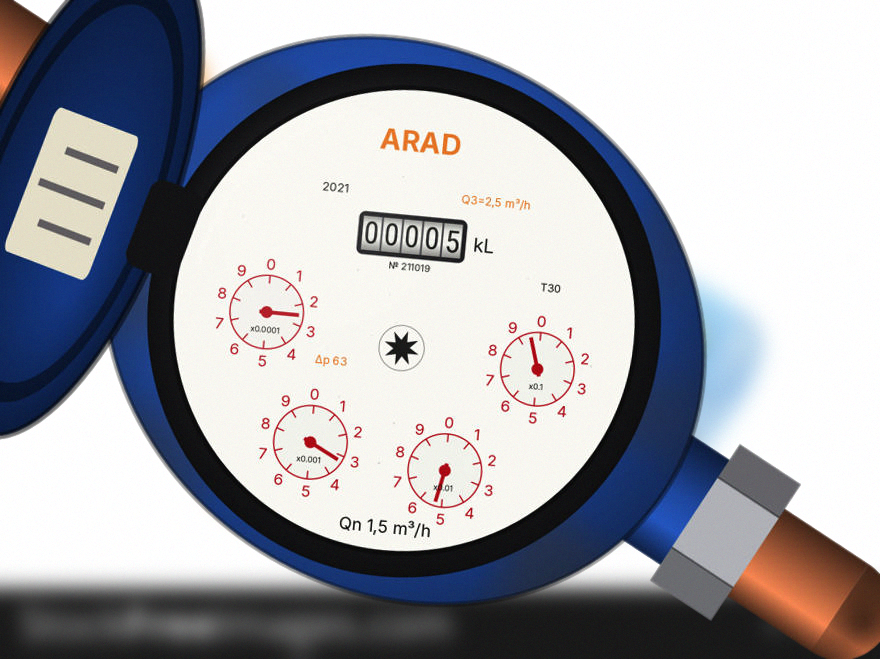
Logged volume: 4.9532 kL
